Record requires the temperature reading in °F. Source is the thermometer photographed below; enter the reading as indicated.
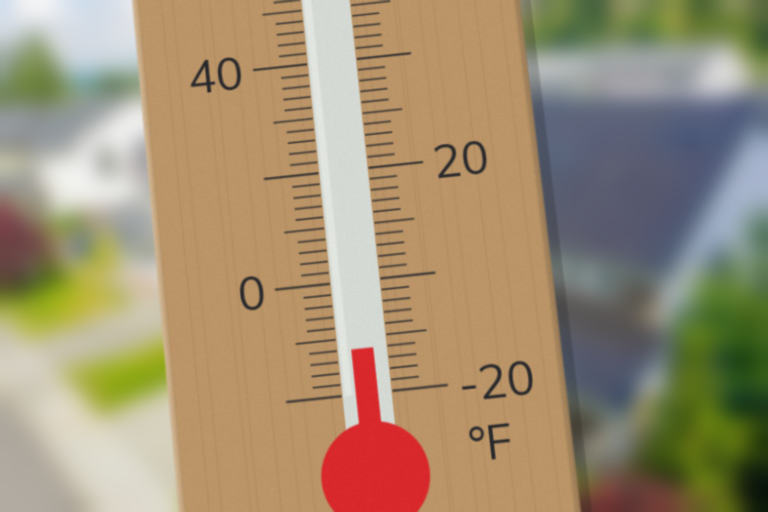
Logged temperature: -12 °F
